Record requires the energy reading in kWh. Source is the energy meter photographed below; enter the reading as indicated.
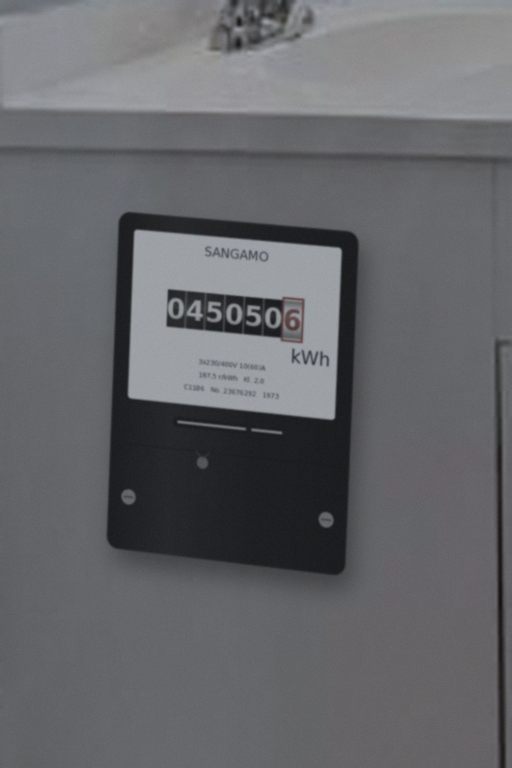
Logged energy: 45050.6 kWh
